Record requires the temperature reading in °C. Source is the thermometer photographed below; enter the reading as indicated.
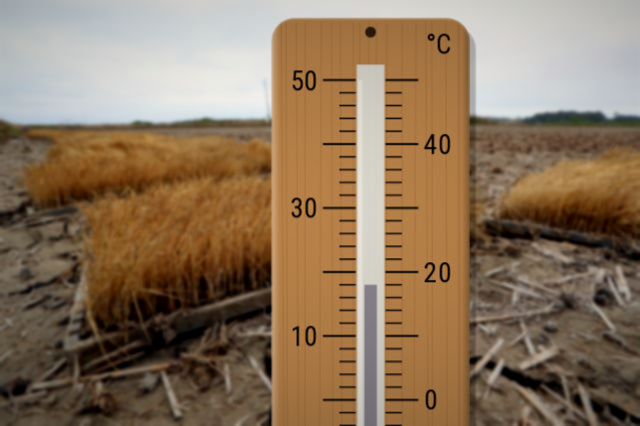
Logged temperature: 18 °C
